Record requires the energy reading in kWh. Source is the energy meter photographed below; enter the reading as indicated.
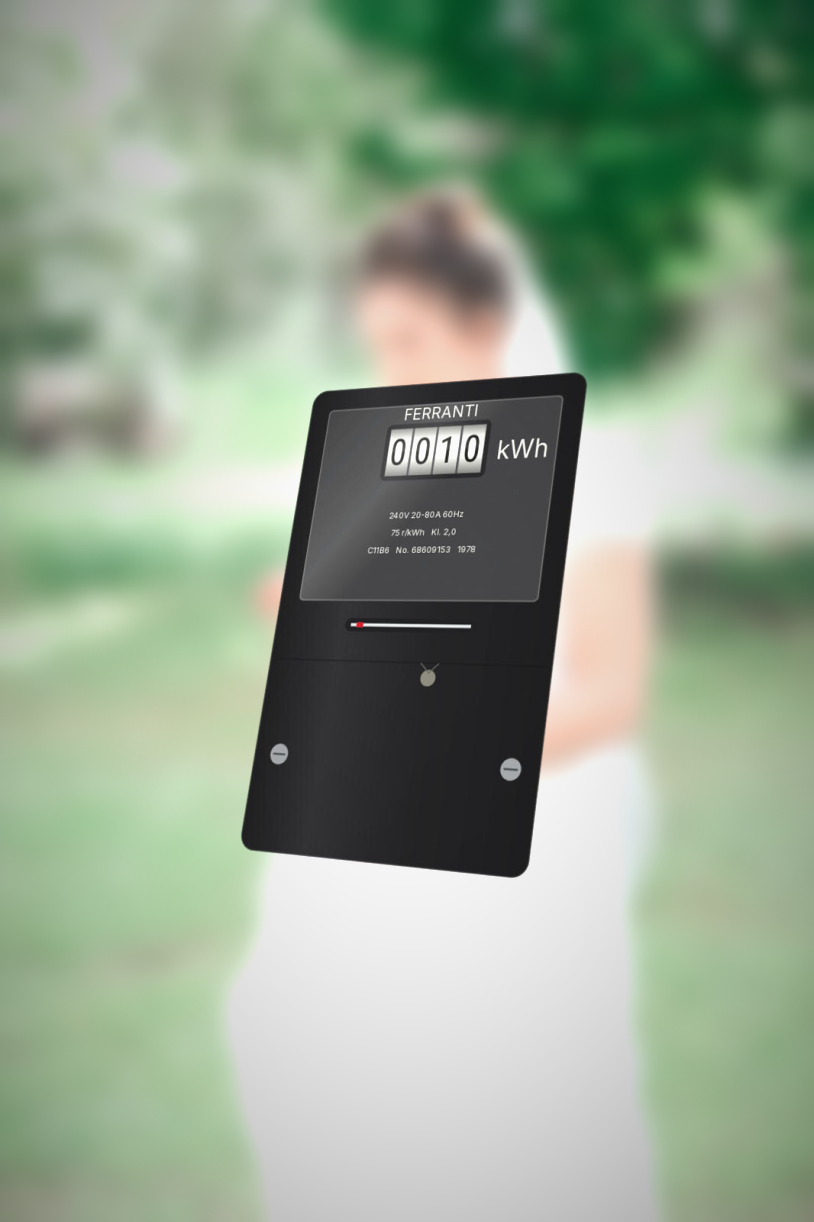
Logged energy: 10 kWh
